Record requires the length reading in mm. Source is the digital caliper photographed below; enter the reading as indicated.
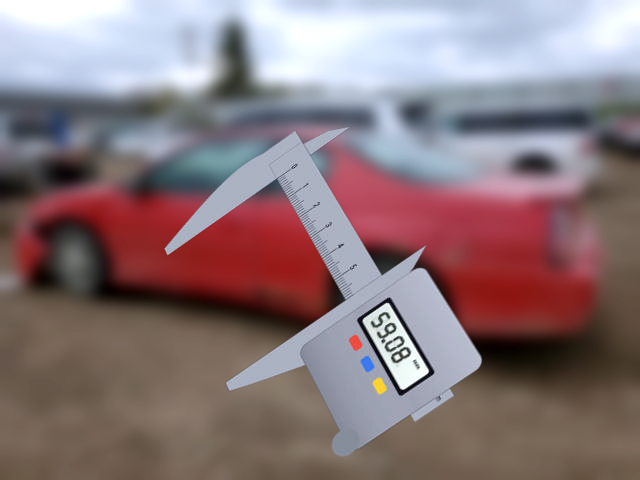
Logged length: 59.08 mm
